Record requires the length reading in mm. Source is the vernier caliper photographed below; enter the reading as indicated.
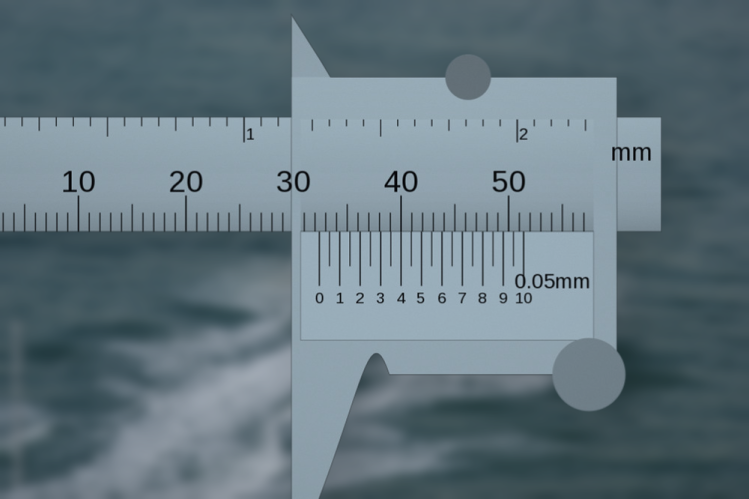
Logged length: 32.4 mm
